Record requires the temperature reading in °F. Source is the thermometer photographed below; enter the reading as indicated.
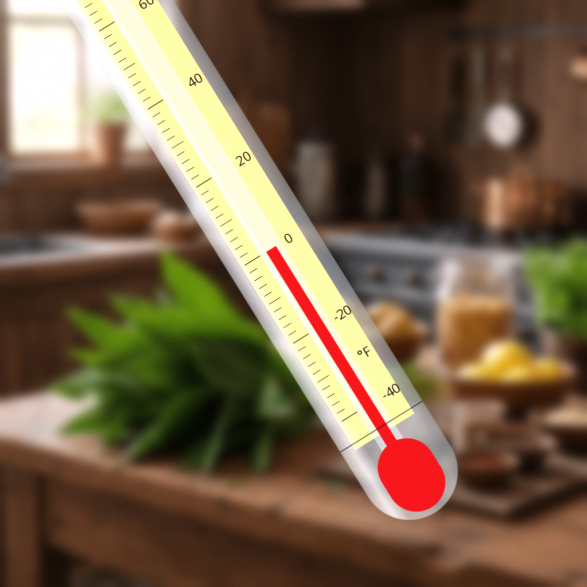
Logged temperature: 0 °F
